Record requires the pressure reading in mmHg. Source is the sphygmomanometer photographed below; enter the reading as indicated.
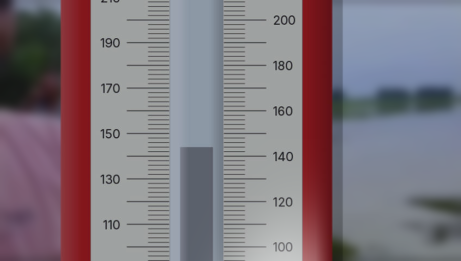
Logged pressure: 144 mmHg
